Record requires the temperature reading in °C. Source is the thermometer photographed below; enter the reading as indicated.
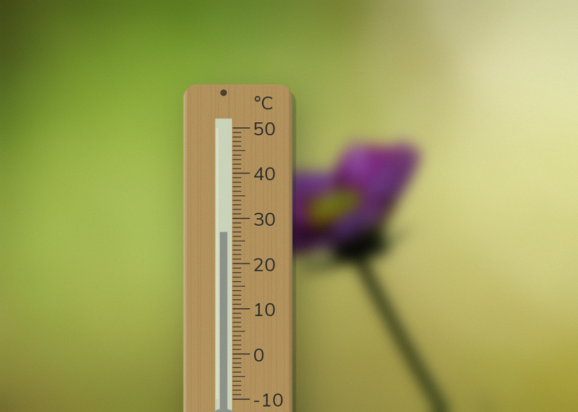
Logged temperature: 27 °C
